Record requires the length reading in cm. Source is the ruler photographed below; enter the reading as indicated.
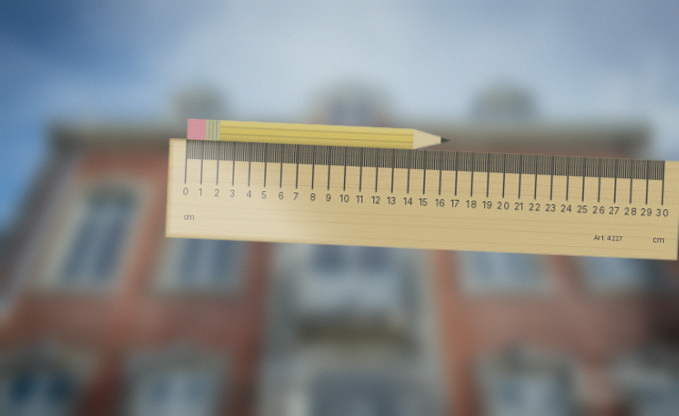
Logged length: 16.5 cm
